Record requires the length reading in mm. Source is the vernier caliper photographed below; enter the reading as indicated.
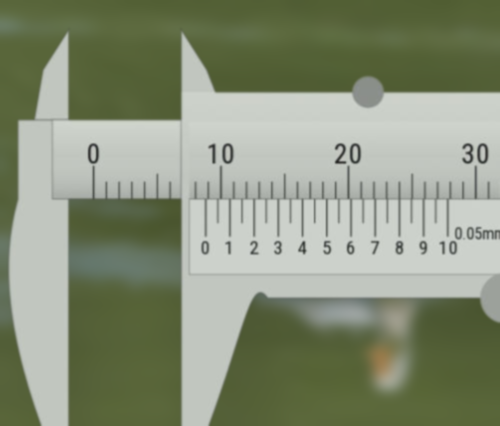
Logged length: 8.8 mm
